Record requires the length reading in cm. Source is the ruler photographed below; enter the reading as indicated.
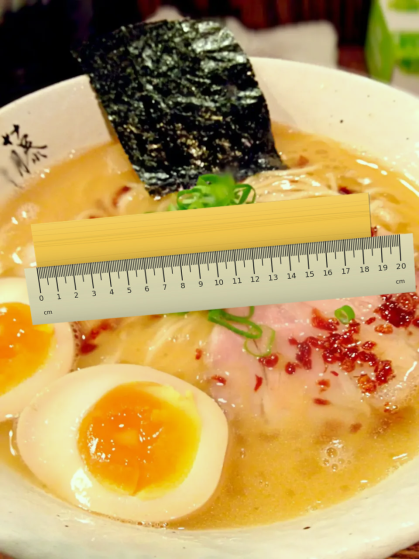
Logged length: 18.5 cm
